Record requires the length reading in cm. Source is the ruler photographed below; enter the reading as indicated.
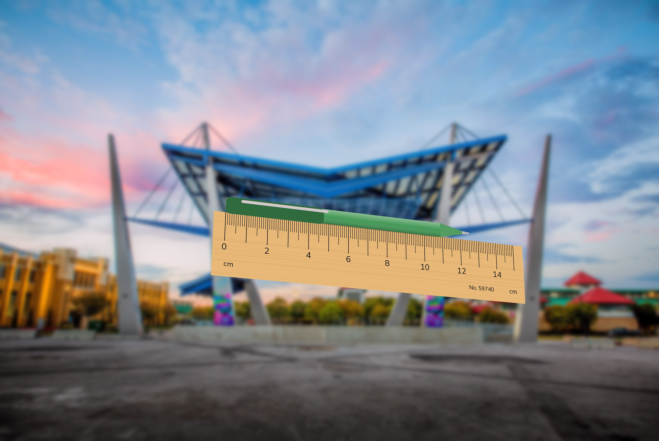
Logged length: 12.5 cm
